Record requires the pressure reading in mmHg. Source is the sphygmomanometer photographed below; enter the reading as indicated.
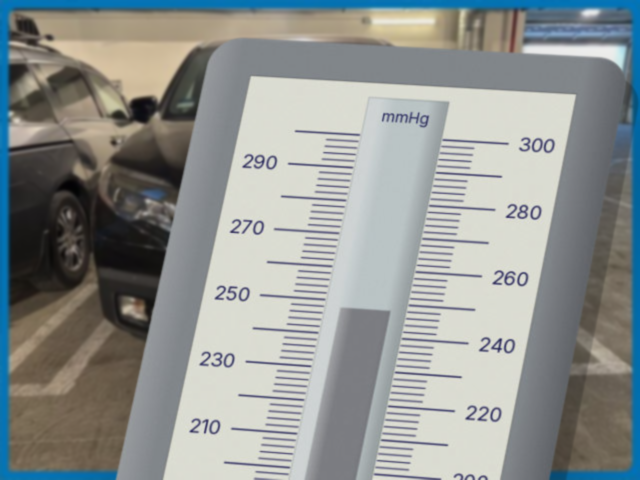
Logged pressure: 248 mmHg
